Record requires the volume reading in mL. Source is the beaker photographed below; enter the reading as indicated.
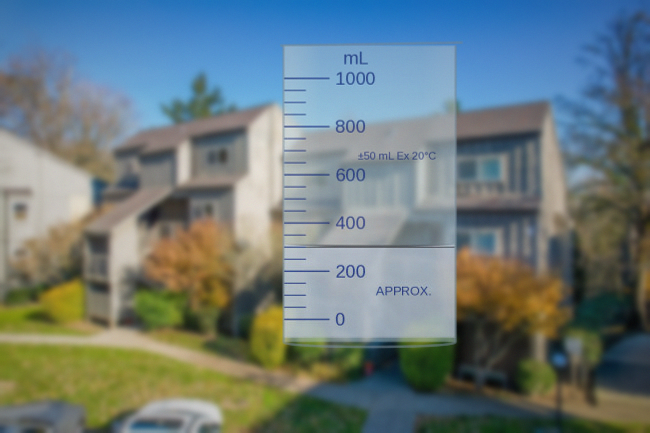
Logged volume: 300 mL
